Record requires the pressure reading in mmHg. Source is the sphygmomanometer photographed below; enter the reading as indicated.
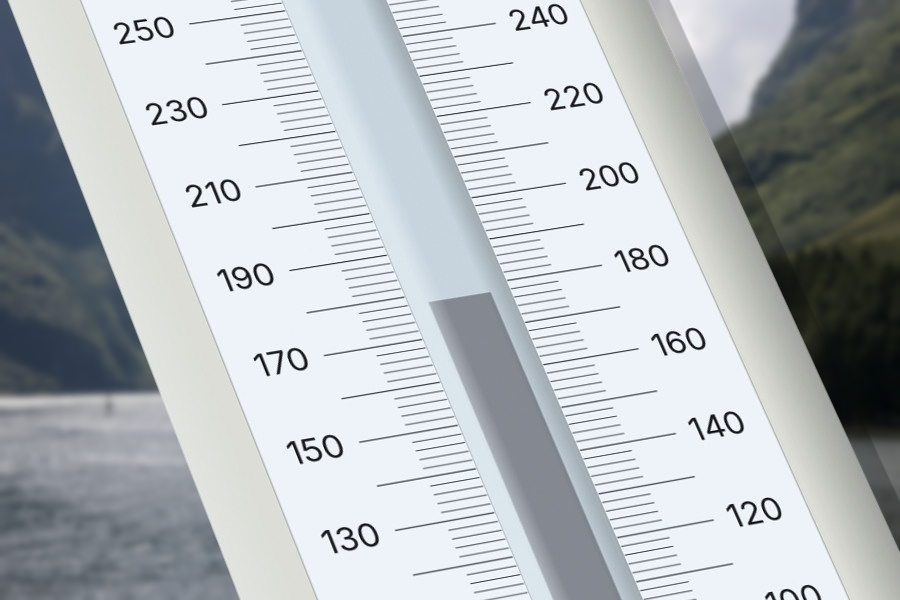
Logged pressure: 178 mmHg
